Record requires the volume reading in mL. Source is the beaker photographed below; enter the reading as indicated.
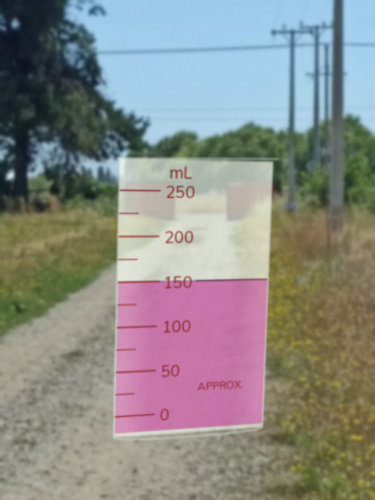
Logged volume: 150 mL
